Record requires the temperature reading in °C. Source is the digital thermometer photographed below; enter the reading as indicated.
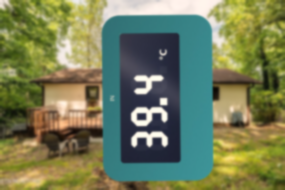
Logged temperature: 39.4 °C
